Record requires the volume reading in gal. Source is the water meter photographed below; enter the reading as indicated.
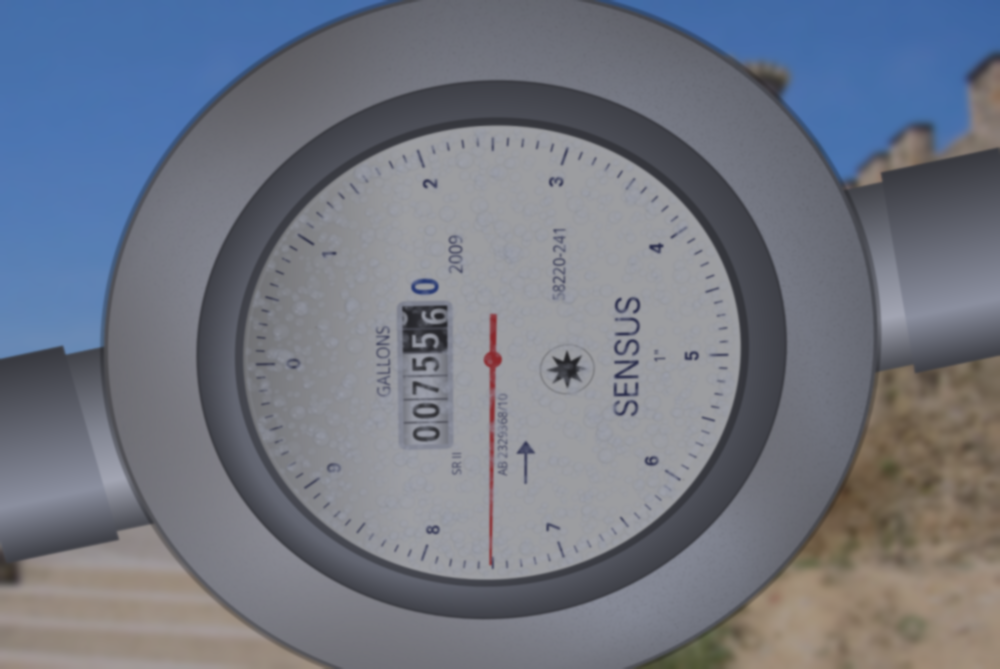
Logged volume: 75557.5 gal
